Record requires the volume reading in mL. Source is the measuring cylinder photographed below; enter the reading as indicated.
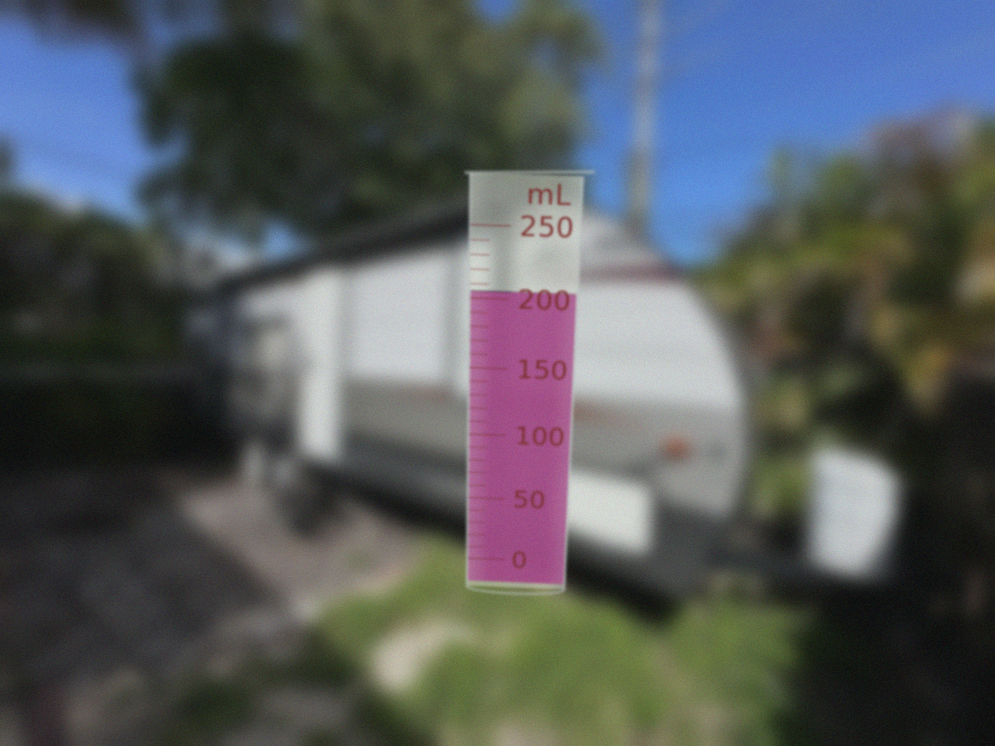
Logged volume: 205 mL
